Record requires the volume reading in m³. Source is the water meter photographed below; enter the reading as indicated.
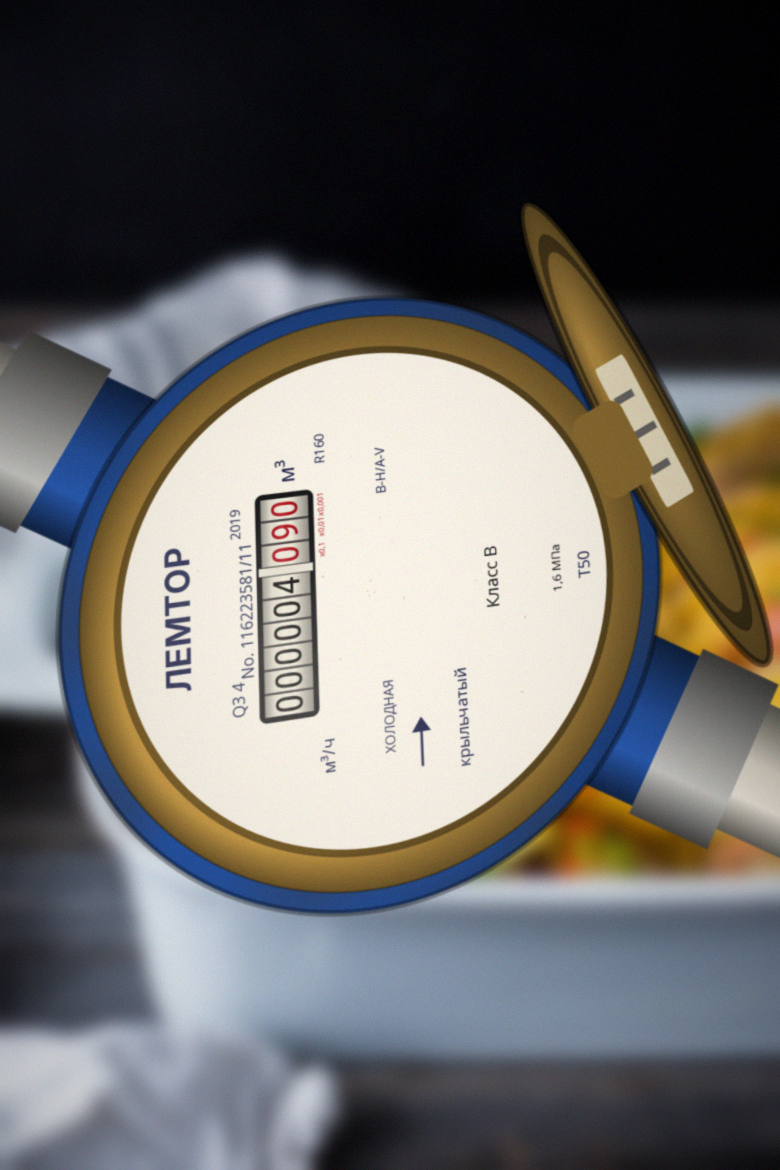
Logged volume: 4.090 m³
